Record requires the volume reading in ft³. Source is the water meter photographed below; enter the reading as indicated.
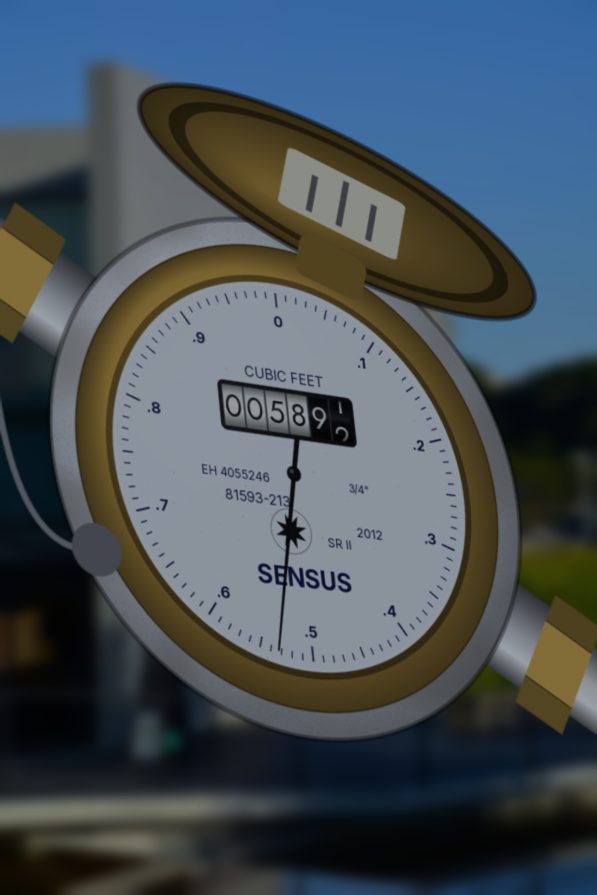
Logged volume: 5891.53 ft³
